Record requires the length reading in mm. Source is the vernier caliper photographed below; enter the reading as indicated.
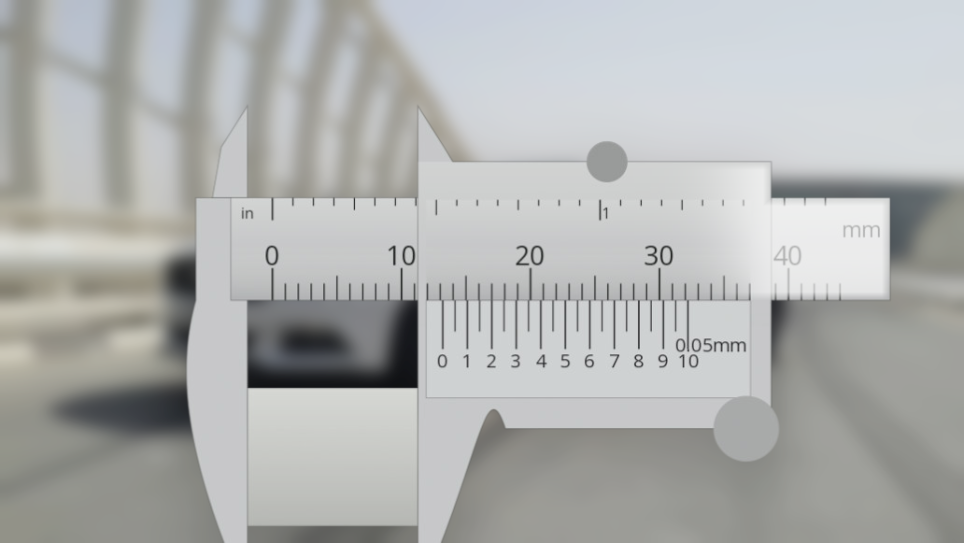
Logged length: 13.2 mm
